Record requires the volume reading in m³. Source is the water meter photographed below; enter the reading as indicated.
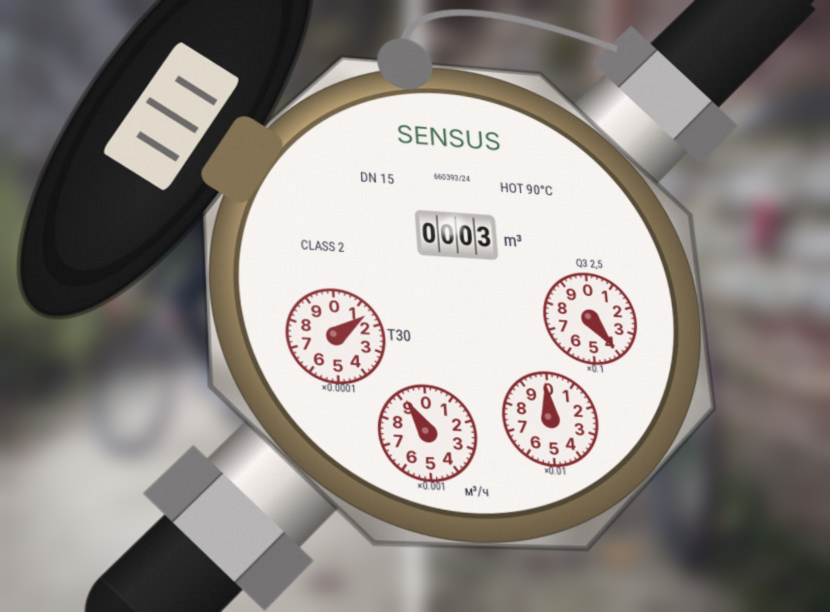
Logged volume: 3.3991 m³
